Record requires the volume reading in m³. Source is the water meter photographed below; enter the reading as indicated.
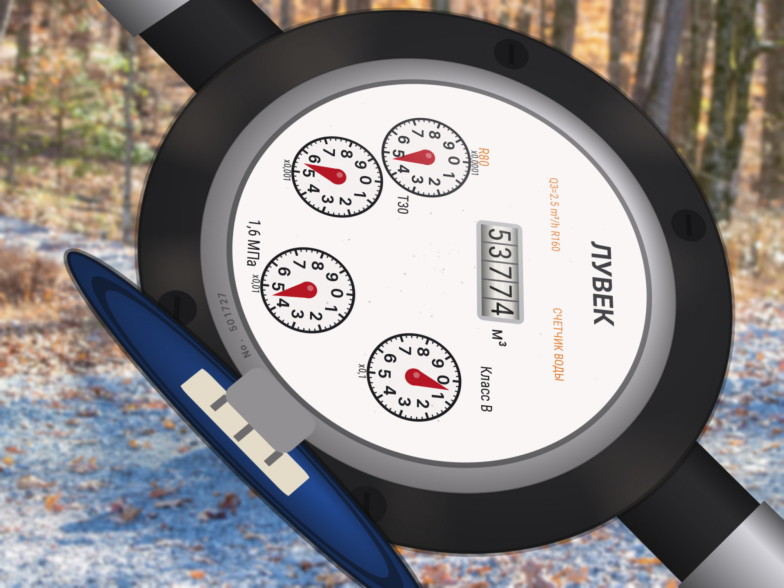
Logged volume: 53774.0454 m³
